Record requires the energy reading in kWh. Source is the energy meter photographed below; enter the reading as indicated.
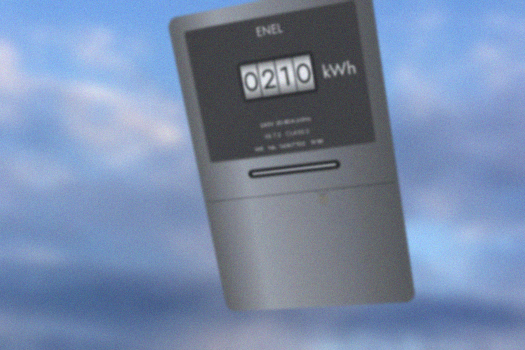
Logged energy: 210 kWh
